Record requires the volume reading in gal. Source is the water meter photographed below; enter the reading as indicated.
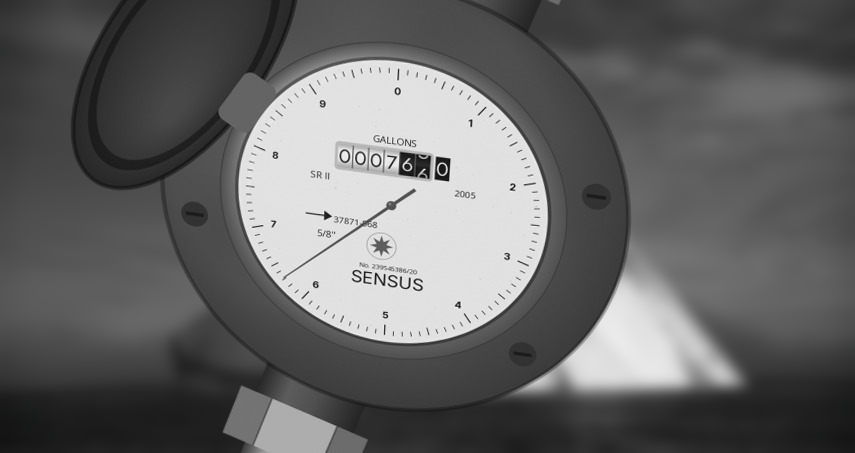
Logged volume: 7656.3 gal
